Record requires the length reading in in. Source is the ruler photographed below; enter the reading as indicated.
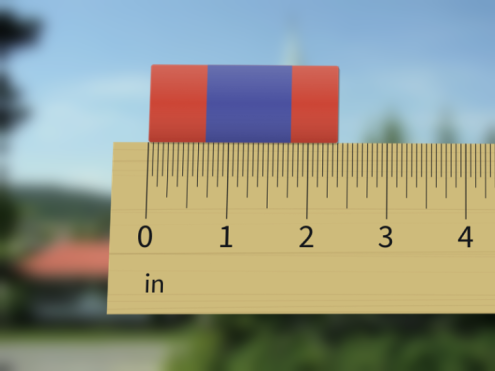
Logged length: 2.375 in
